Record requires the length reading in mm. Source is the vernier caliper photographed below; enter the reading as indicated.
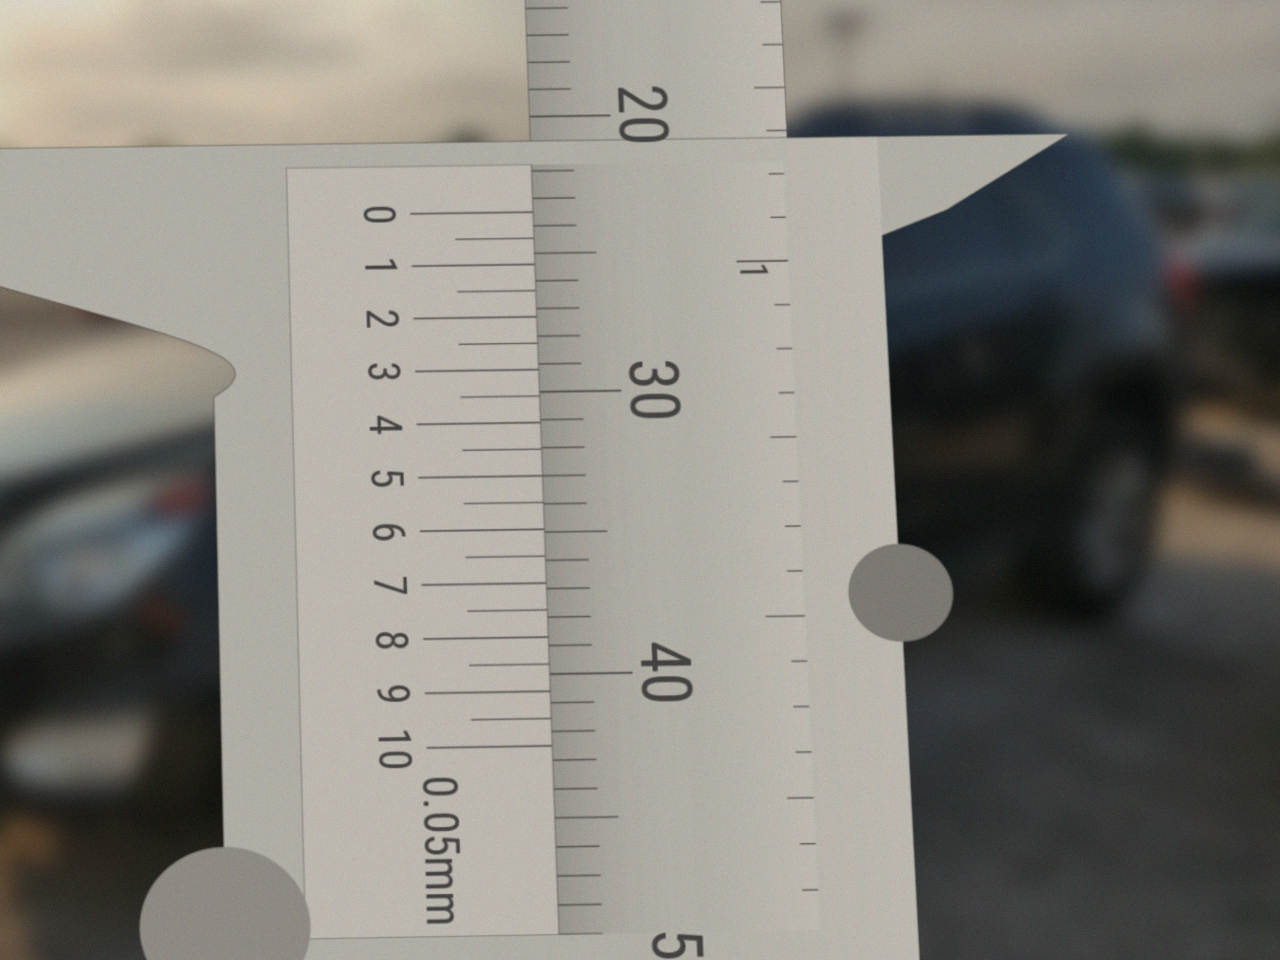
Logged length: 23.50 mm
